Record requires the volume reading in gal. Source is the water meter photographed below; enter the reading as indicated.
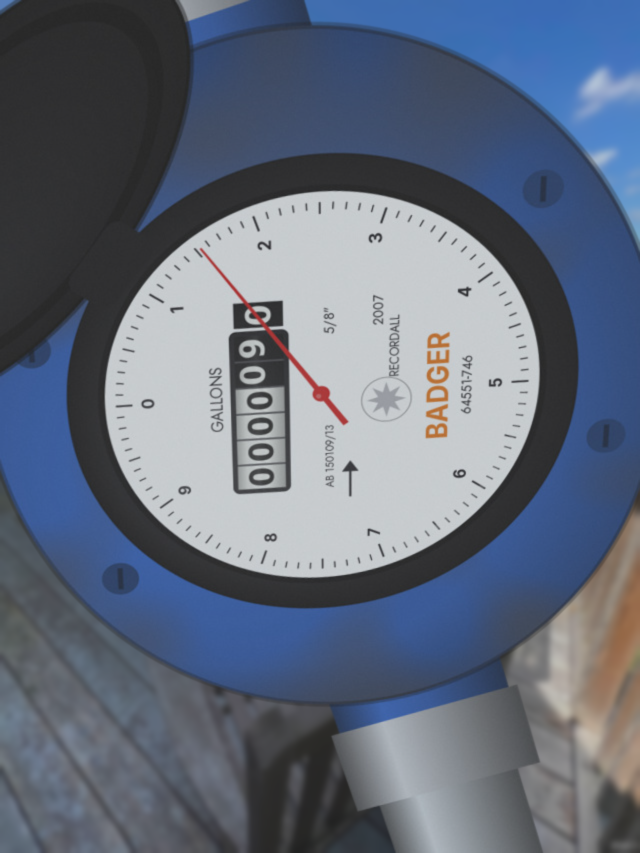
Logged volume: 91.5 gal
